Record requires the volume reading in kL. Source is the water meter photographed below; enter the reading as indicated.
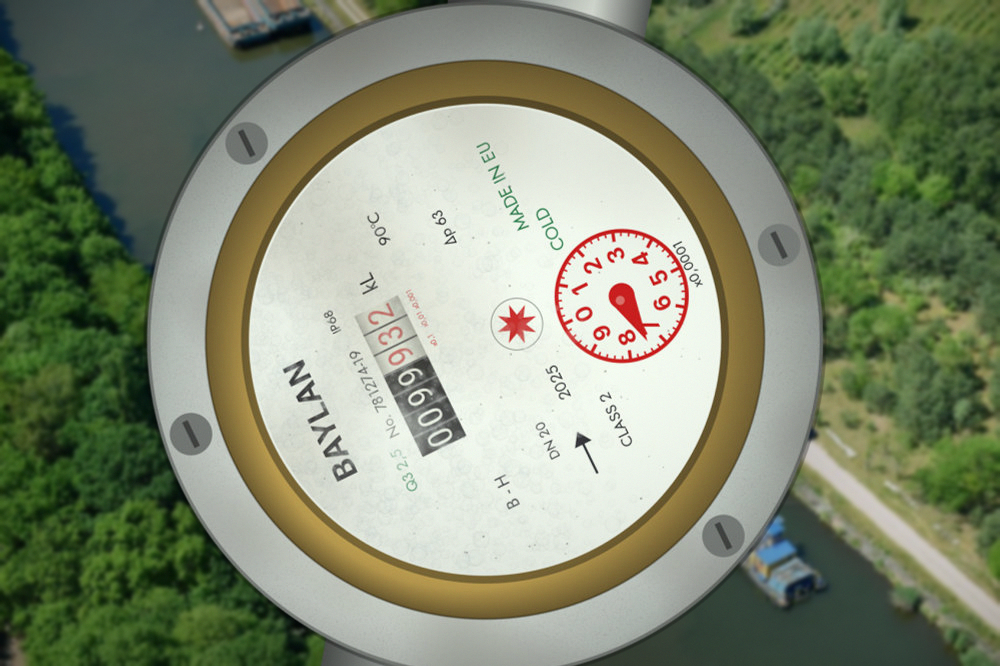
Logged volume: 99.9327 kL
